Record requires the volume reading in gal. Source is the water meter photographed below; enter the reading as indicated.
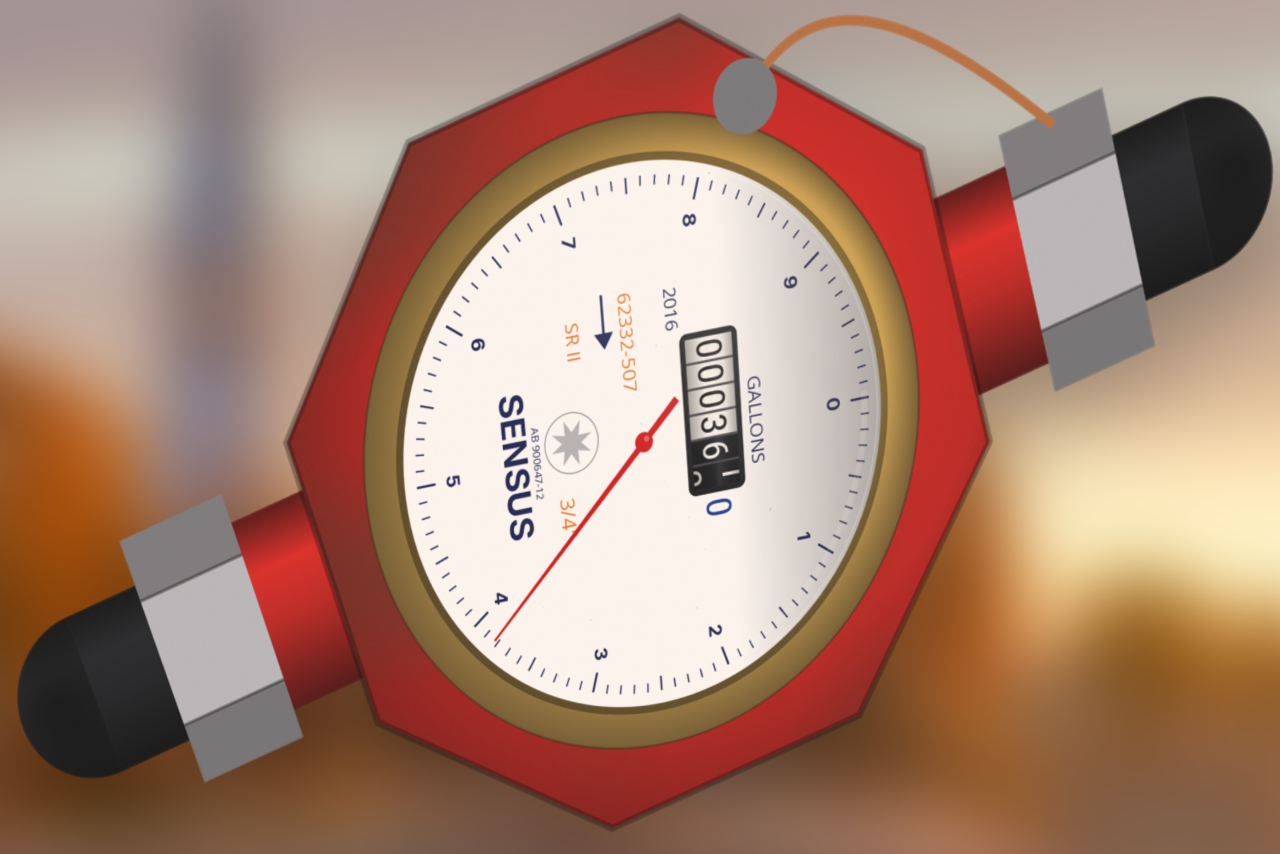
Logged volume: 3613.8 gal
